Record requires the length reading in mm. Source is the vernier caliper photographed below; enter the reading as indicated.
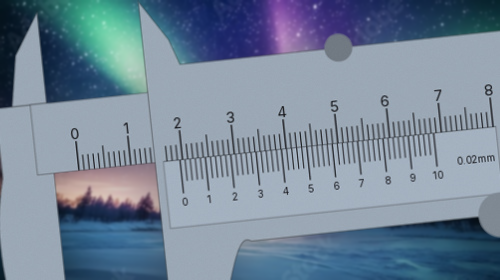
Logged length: 19.5 mm
